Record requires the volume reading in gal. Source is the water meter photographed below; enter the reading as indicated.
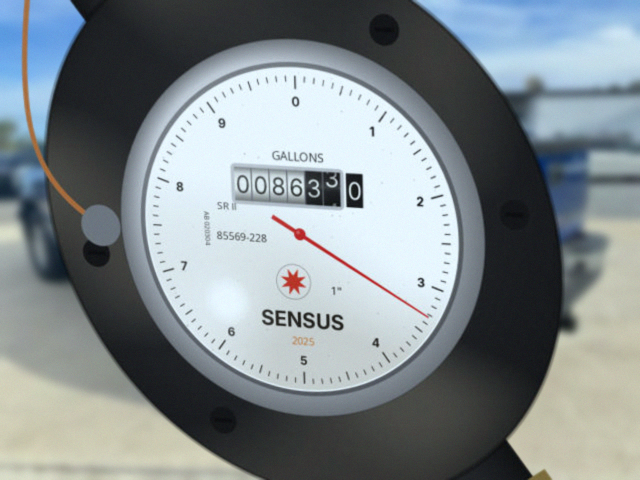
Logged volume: 86333.3 gal
